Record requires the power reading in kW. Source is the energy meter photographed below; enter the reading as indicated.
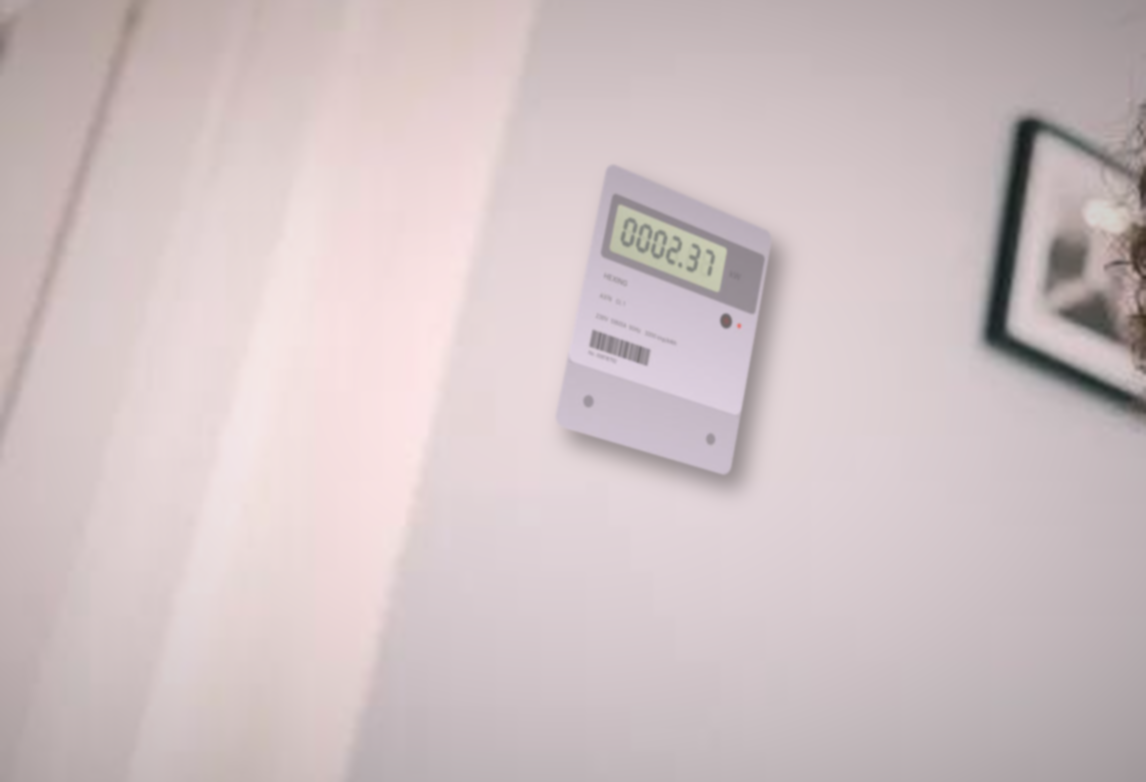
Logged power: 2.37 kW
